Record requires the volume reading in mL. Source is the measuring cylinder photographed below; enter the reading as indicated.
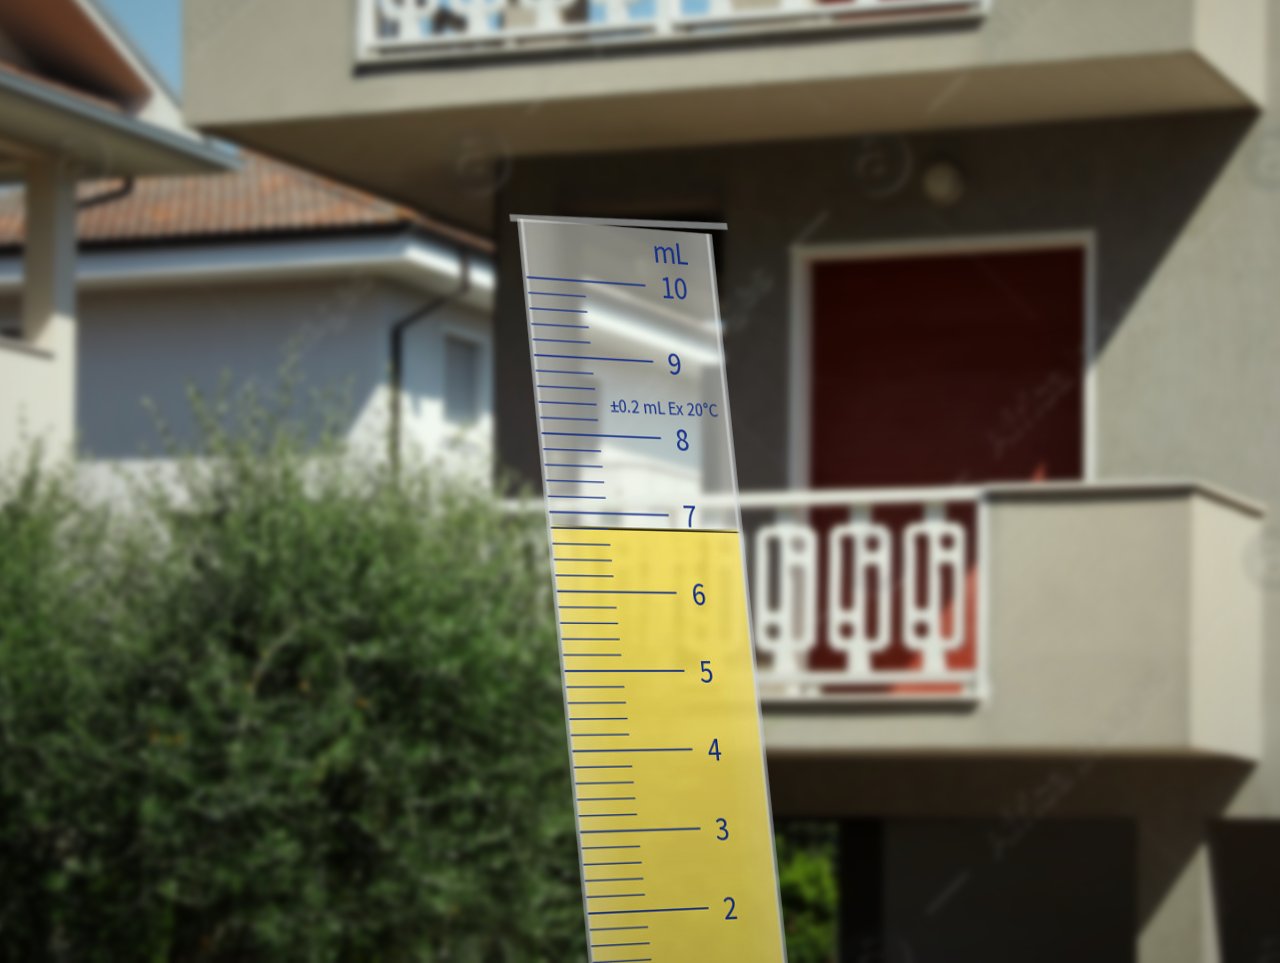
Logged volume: 6.8 mL
